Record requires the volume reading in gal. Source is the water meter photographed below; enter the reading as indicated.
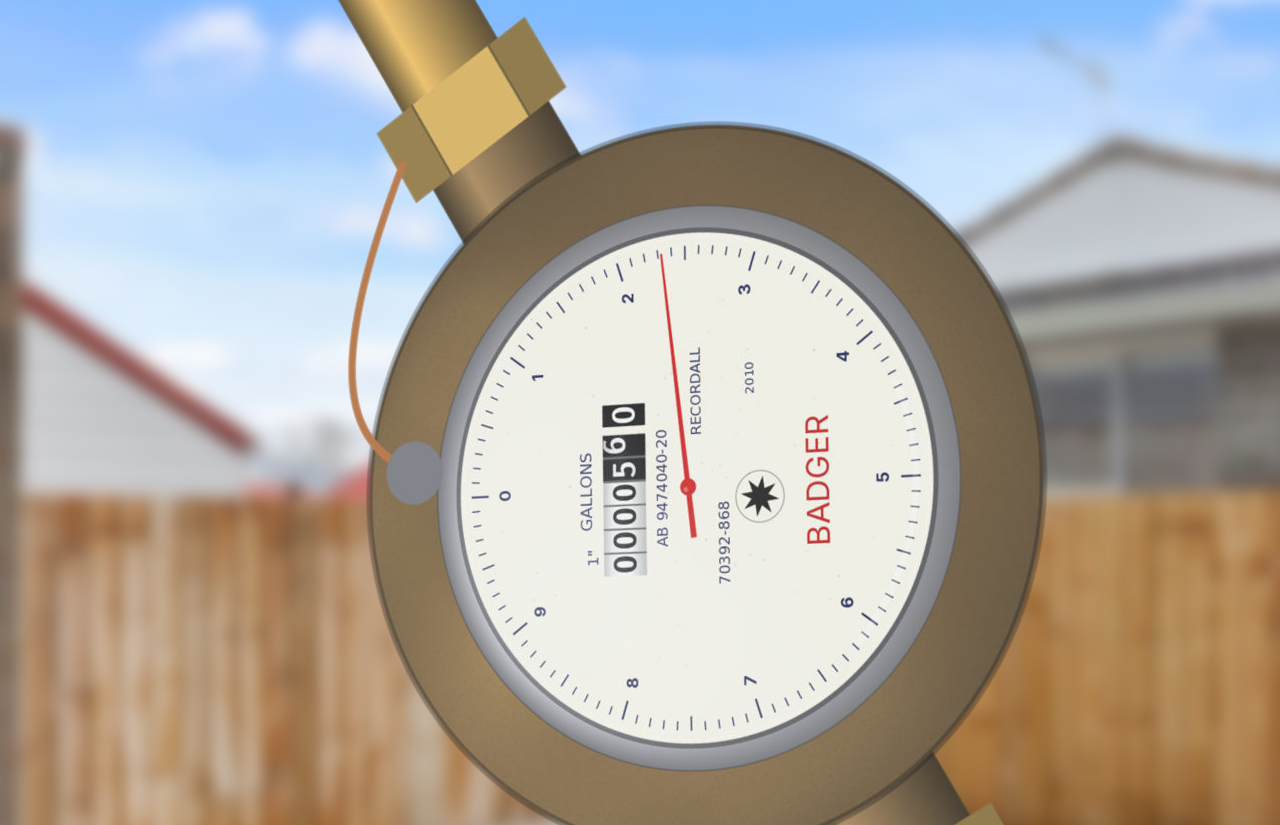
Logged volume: 562.3 gal
